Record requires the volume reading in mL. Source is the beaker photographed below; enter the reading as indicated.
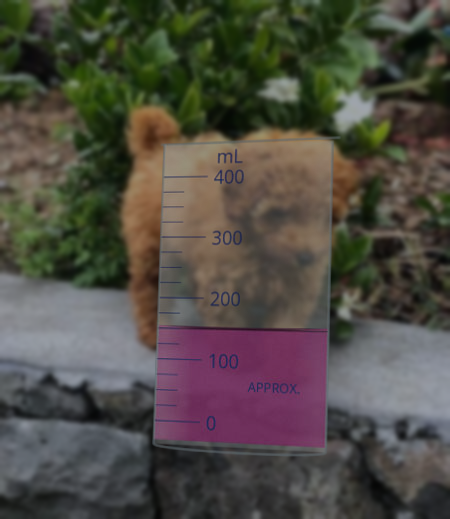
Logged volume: 150 mL
